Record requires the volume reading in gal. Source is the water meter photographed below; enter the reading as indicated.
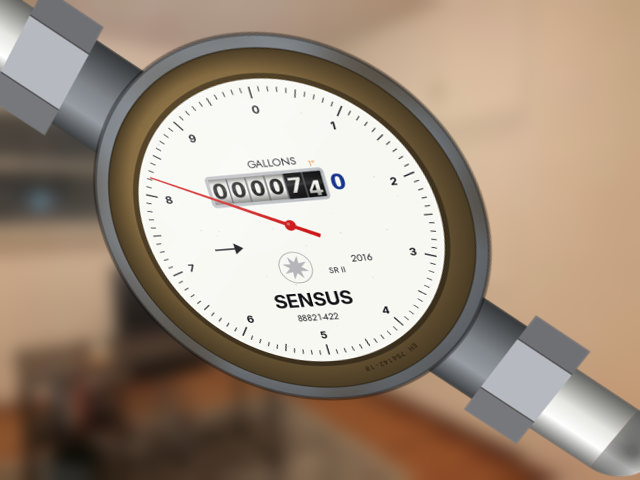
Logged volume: 738.2 gal
